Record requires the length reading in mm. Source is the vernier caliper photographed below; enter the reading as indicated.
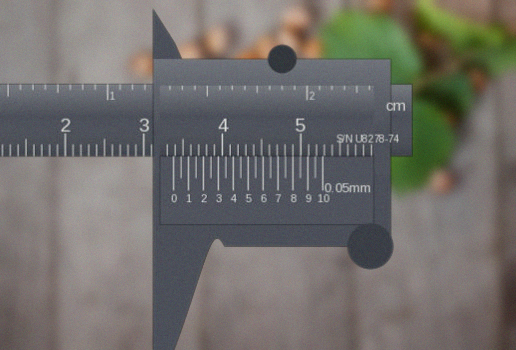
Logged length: 33.8 mm
